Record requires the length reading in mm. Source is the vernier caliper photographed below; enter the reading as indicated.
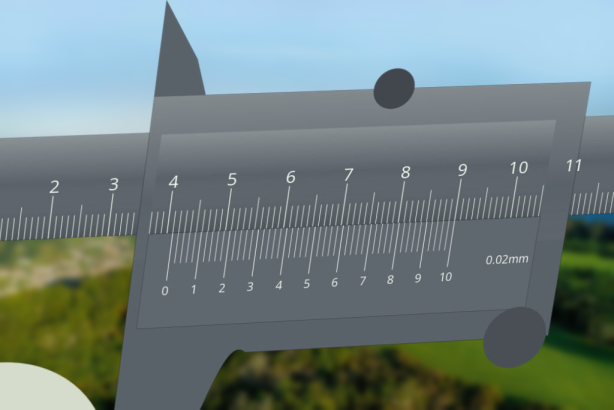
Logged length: 41.0 mm
